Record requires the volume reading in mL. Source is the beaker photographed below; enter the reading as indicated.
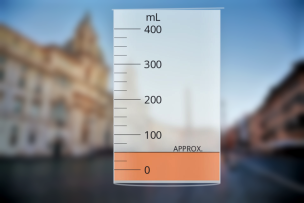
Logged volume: 50 mL
